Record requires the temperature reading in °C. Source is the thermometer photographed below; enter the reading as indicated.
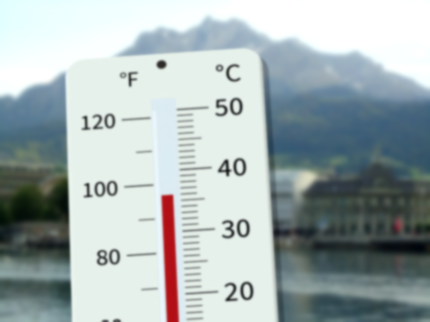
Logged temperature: 36 °C
